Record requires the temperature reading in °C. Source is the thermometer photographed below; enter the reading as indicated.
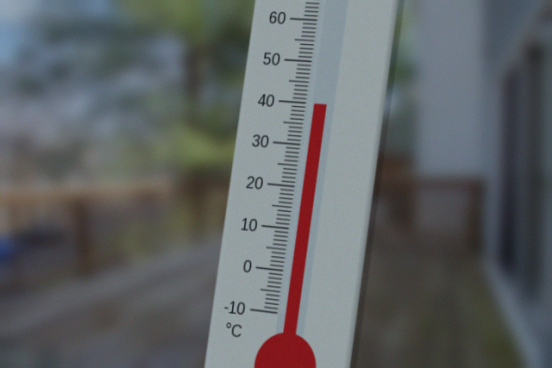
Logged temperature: 40 °C
